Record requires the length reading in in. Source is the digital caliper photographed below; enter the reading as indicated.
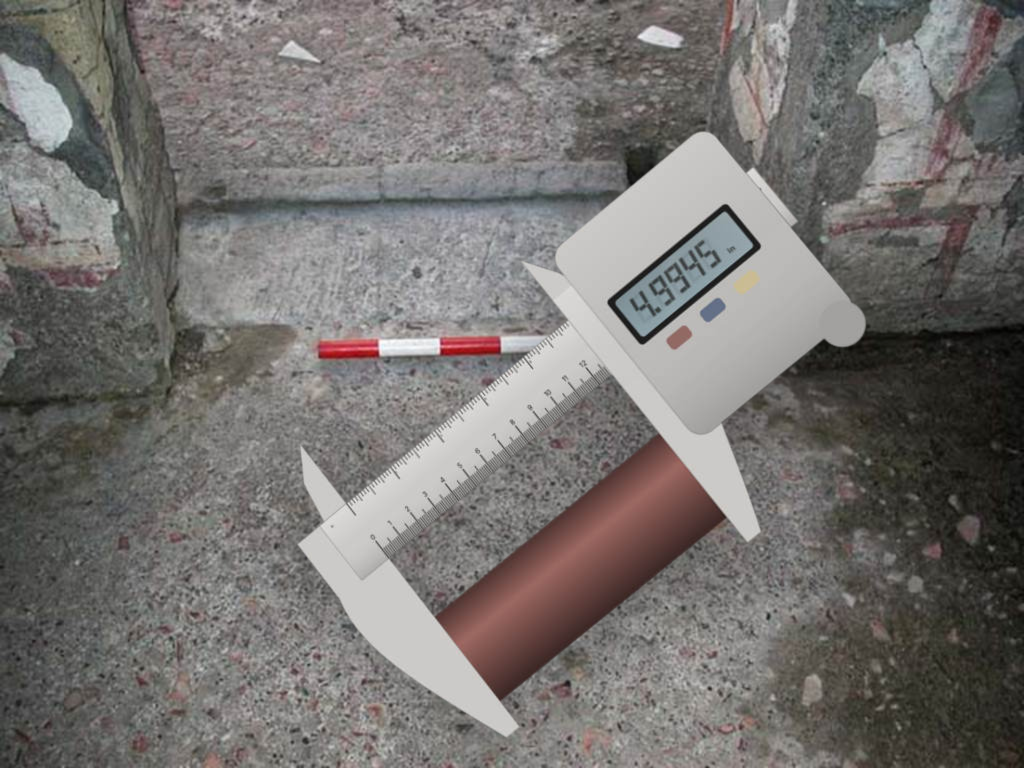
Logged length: 4.9945 in
